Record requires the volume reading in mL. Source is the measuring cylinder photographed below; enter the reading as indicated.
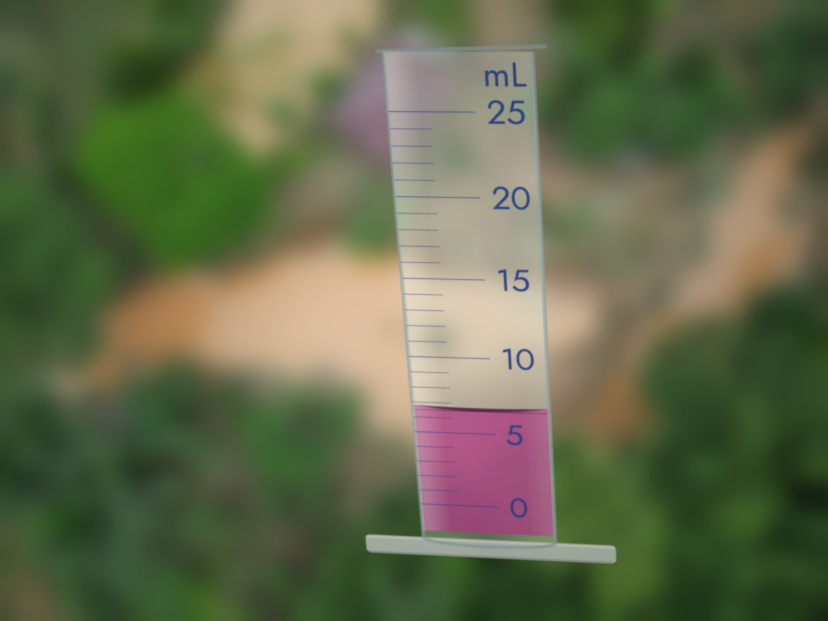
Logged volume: 6.5 mL
